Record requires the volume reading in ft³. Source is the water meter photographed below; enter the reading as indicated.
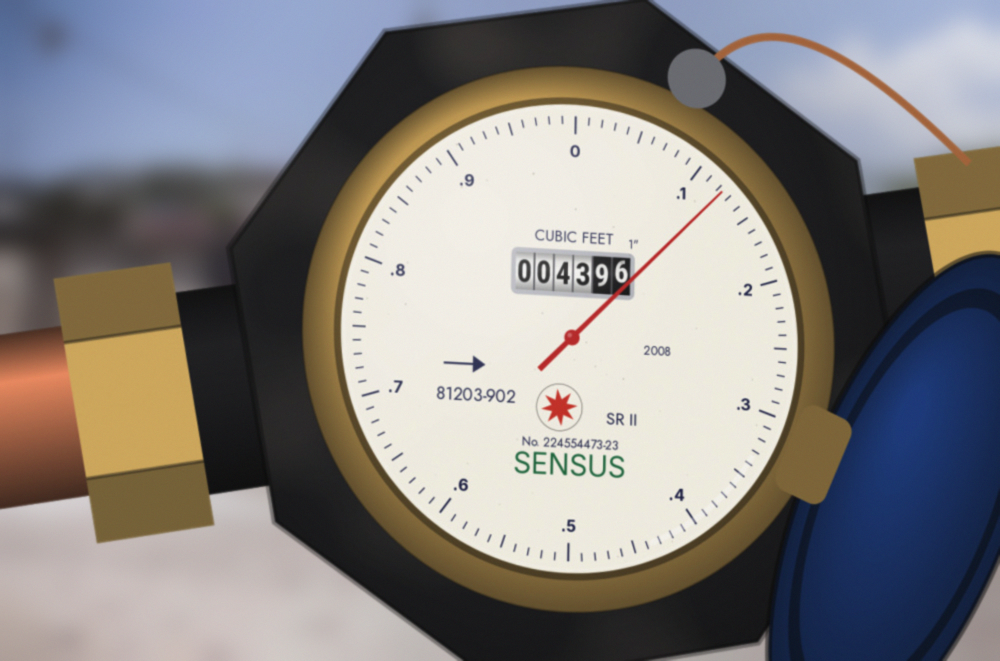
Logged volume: 4396.12 ft³
